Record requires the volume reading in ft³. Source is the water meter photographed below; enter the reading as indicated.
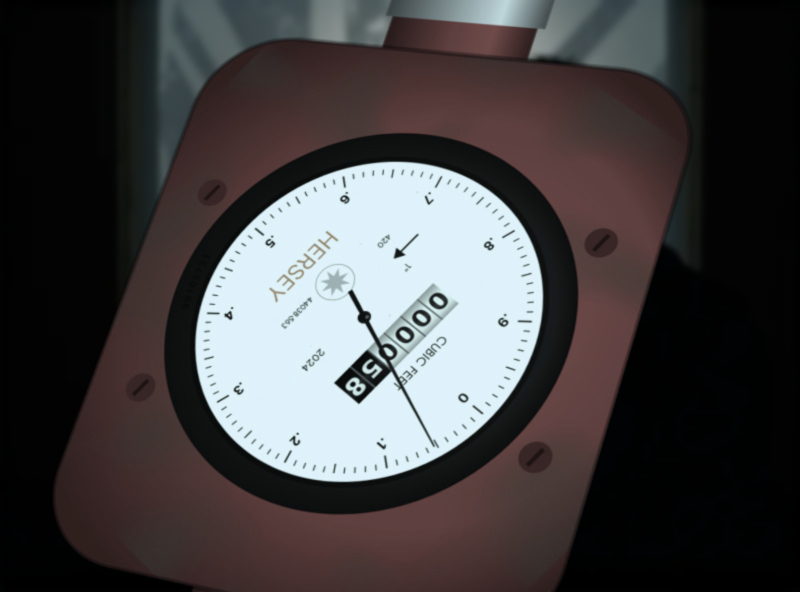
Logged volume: 58.05 ft³
